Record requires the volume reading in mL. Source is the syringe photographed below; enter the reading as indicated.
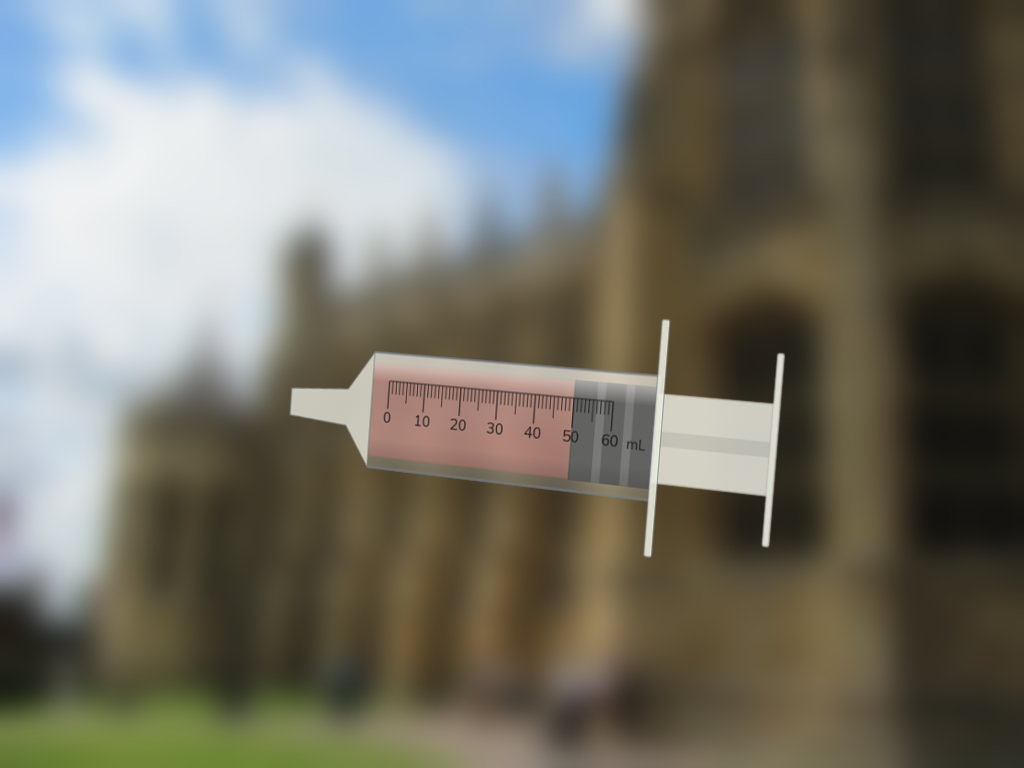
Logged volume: 50 mL
